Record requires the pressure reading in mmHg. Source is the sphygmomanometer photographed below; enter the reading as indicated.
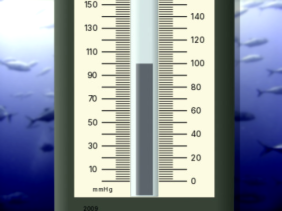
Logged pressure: 100 mmHg
